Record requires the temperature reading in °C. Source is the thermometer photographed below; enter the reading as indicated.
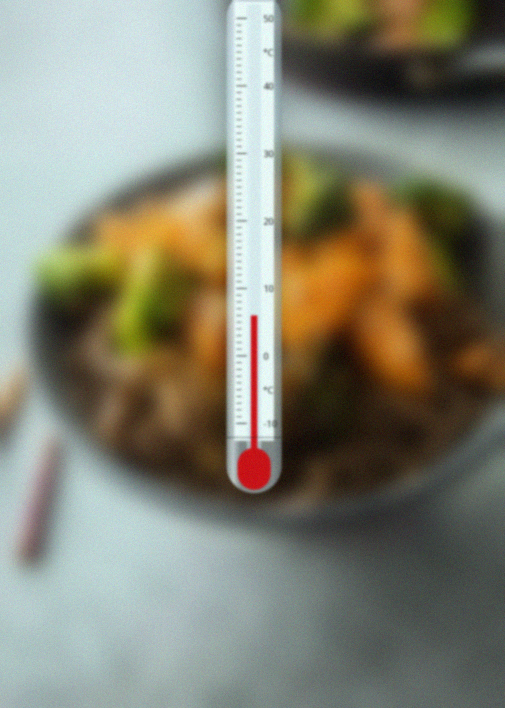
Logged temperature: 6 °C
